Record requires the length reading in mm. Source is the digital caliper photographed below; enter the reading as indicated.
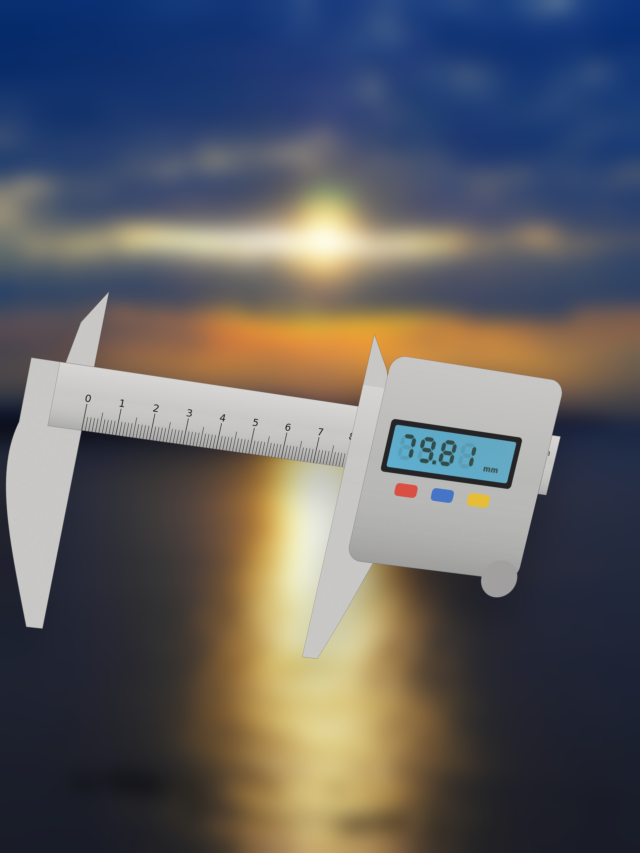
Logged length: 79.81 mm
